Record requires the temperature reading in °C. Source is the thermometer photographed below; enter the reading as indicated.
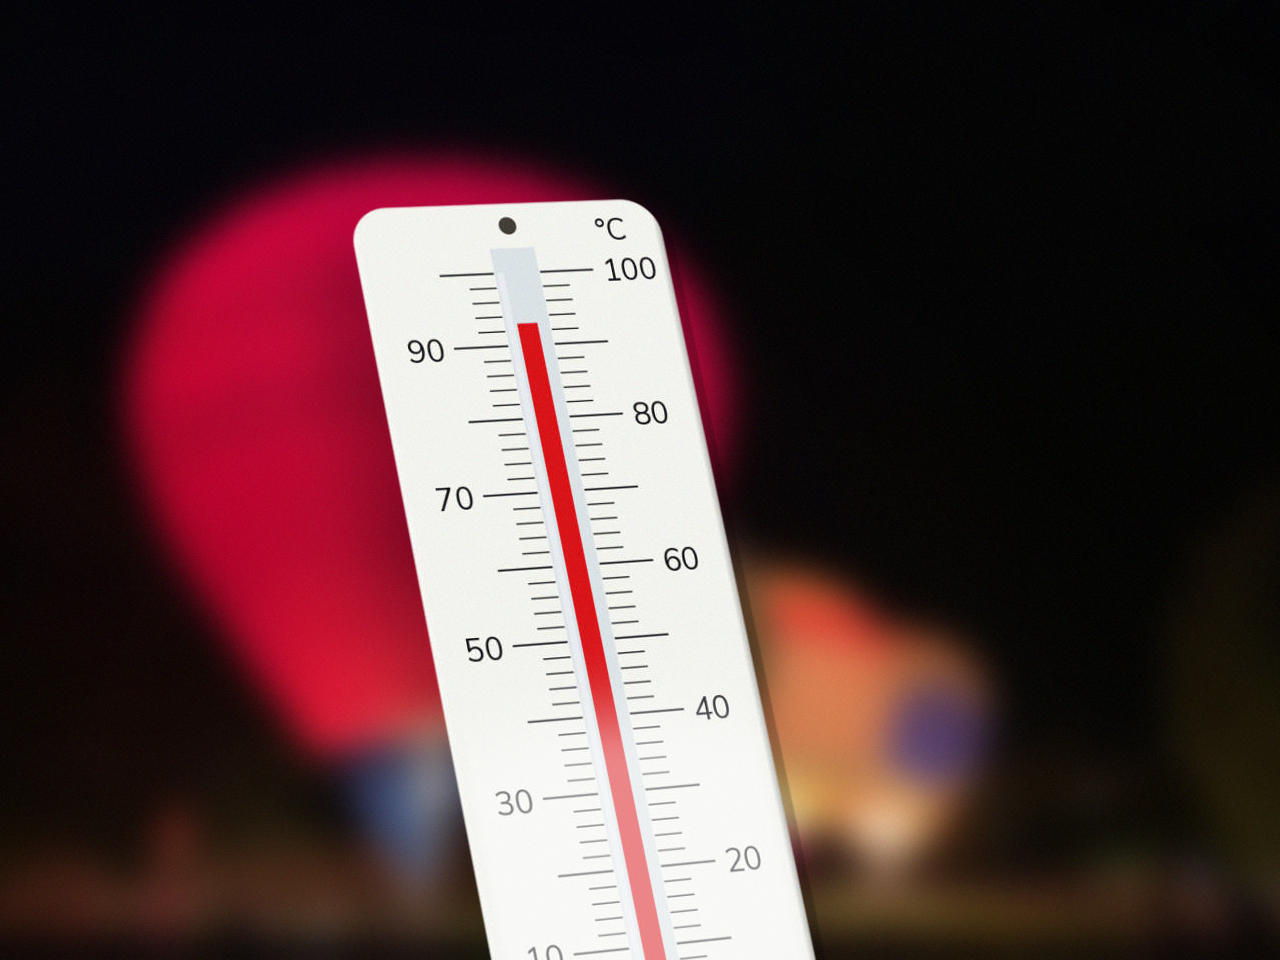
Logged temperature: 93 °C
